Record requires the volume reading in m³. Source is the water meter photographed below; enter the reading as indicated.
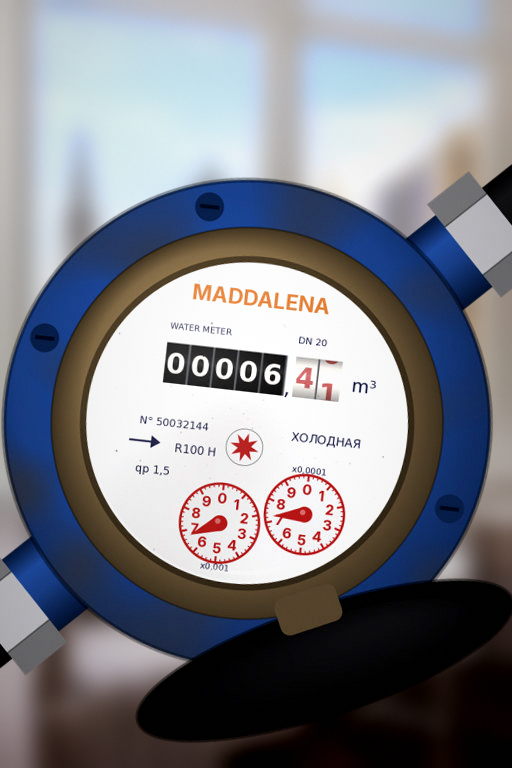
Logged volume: 6.4067 m³
